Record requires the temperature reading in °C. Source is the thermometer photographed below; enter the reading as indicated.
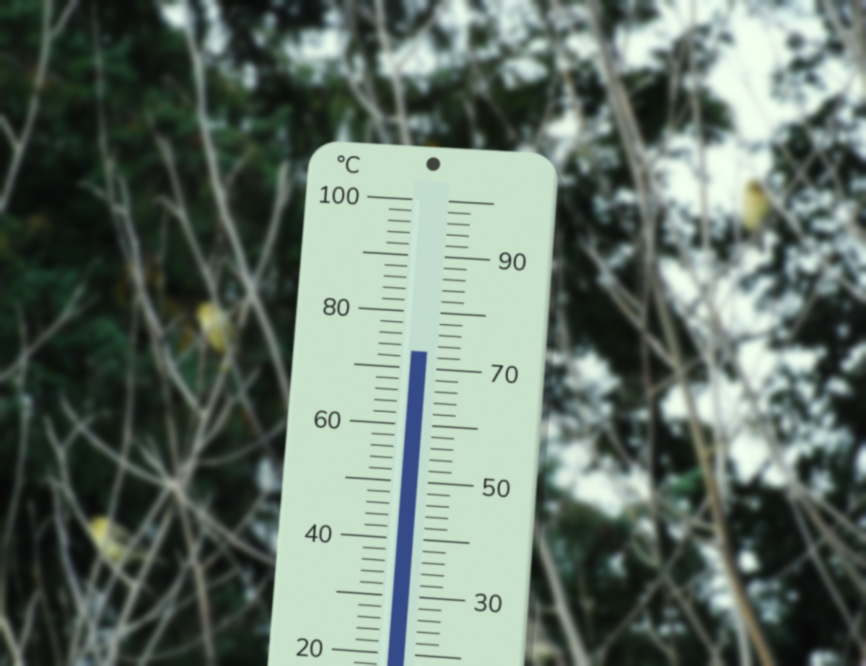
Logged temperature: 73 °C
